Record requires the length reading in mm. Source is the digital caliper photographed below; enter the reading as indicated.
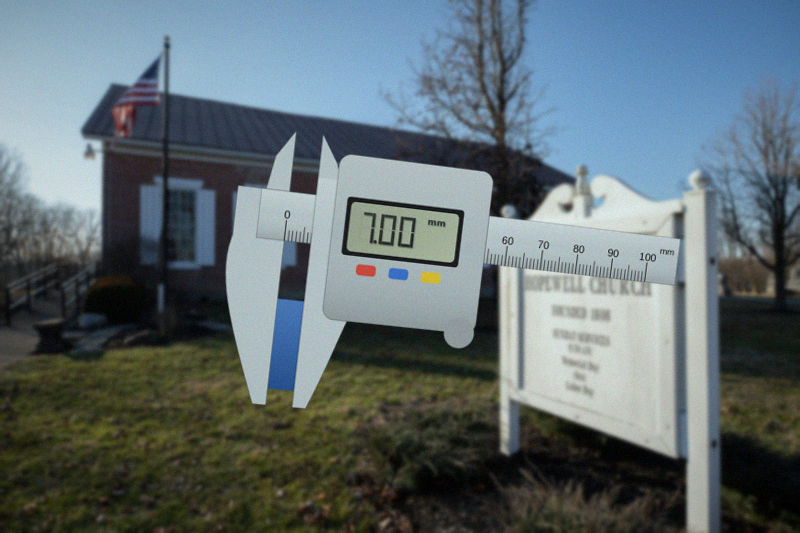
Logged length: 7.00 mm
